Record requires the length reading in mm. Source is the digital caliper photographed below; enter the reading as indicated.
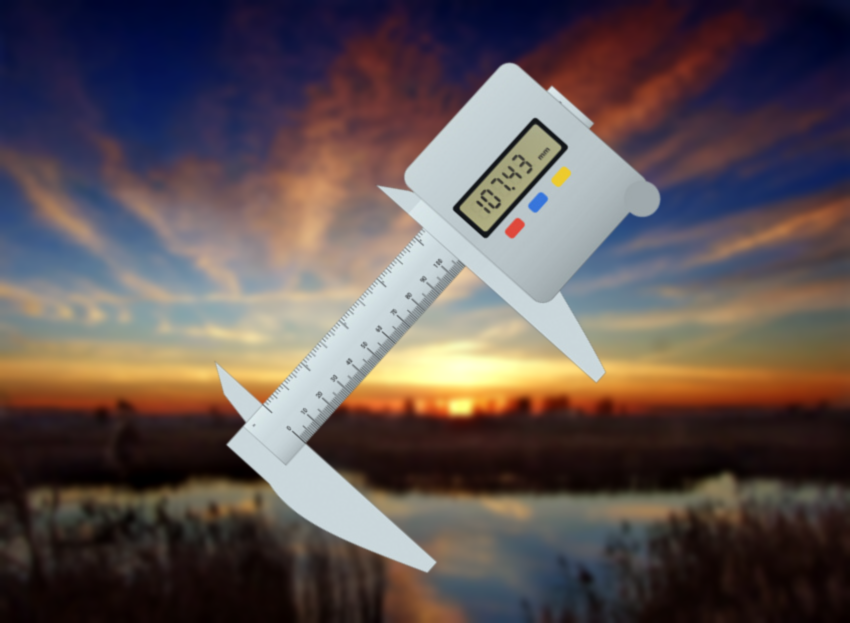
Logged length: 107.43 mm
